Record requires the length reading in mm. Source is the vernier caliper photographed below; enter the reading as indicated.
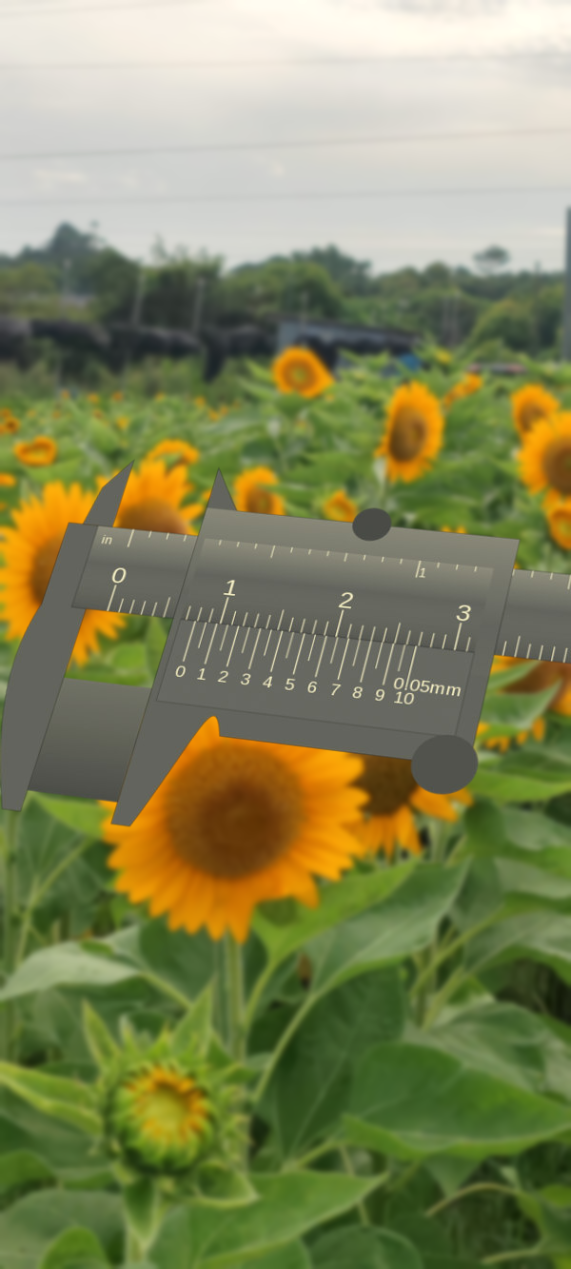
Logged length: 7.8 mm
